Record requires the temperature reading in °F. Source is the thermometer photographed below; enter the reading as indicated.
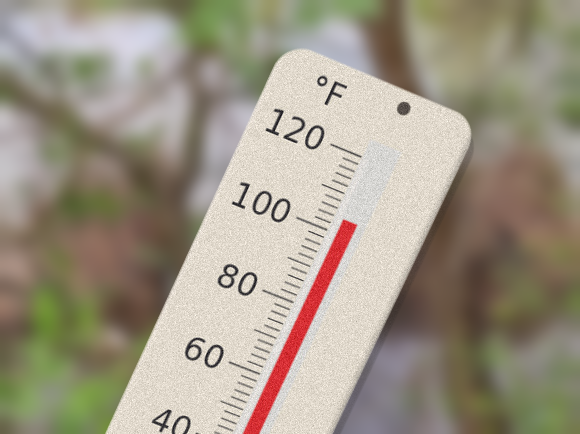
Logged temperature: 104 °F
